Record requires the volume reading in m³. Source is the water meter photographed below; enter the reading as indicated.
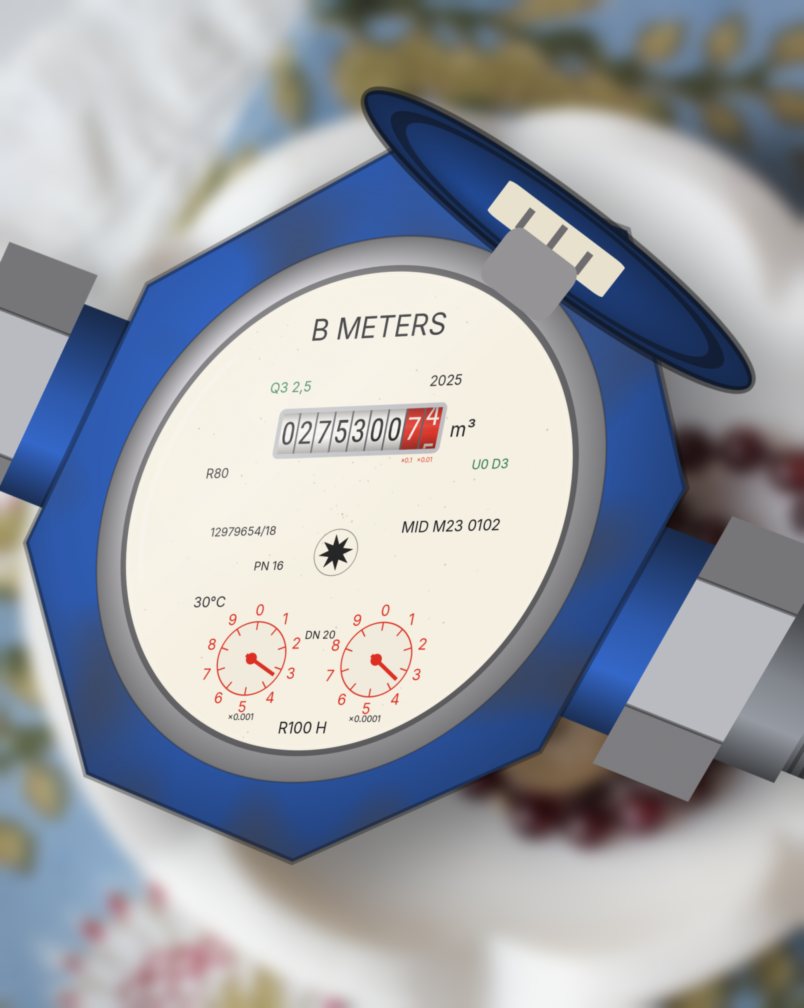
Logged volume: 275300.7433 m³
